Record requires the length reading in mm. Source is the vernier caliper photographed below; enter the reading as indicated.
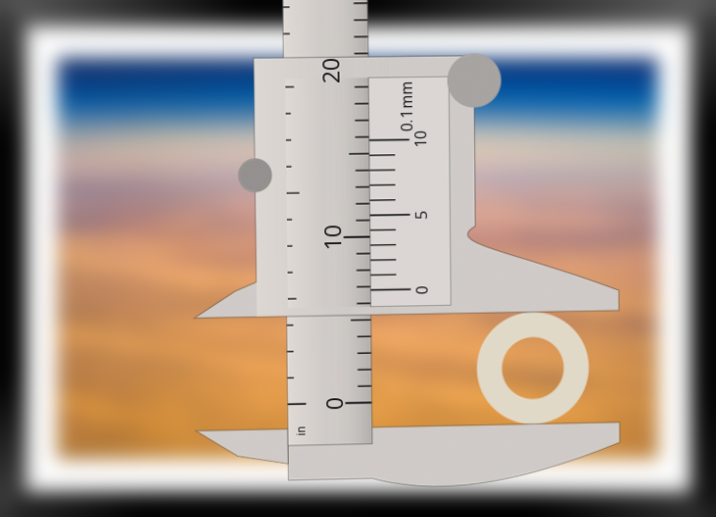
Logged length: 6.8 mm
